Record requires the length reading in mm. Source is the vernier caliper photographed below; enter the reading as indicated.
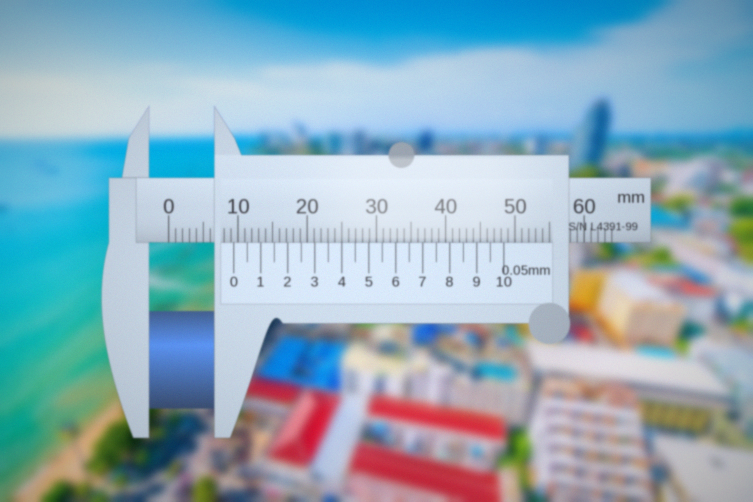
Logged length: 9.4 mm
